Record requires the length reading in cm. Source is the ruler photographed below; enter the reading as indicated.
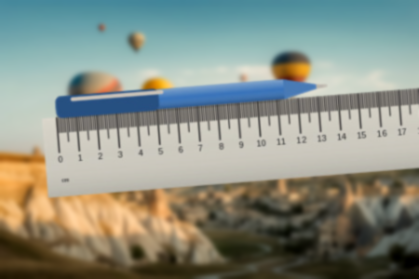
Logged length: 13.5 cm
